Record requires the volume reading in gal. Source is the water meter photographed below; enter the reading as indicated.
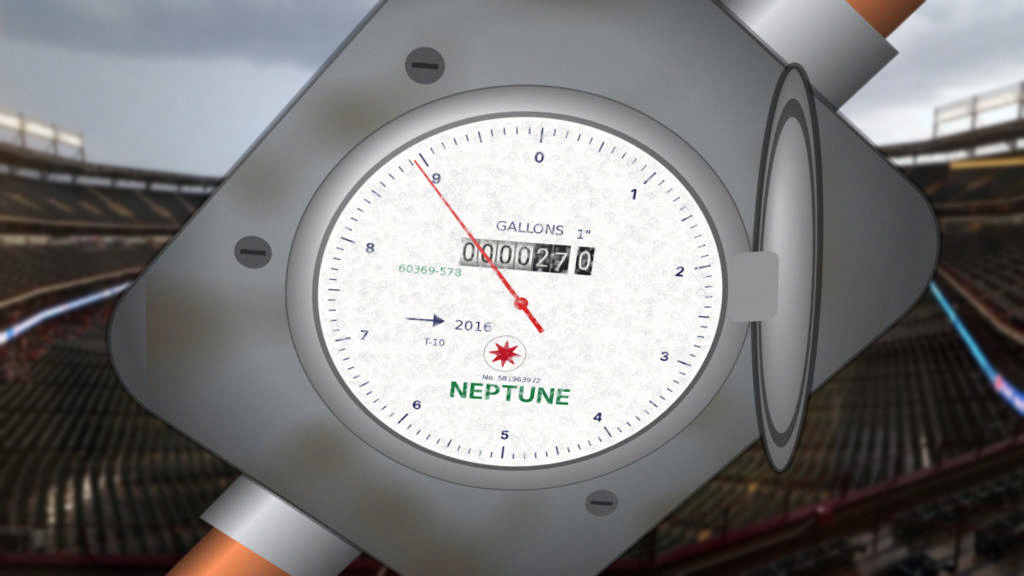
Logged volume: 268.9 gal
